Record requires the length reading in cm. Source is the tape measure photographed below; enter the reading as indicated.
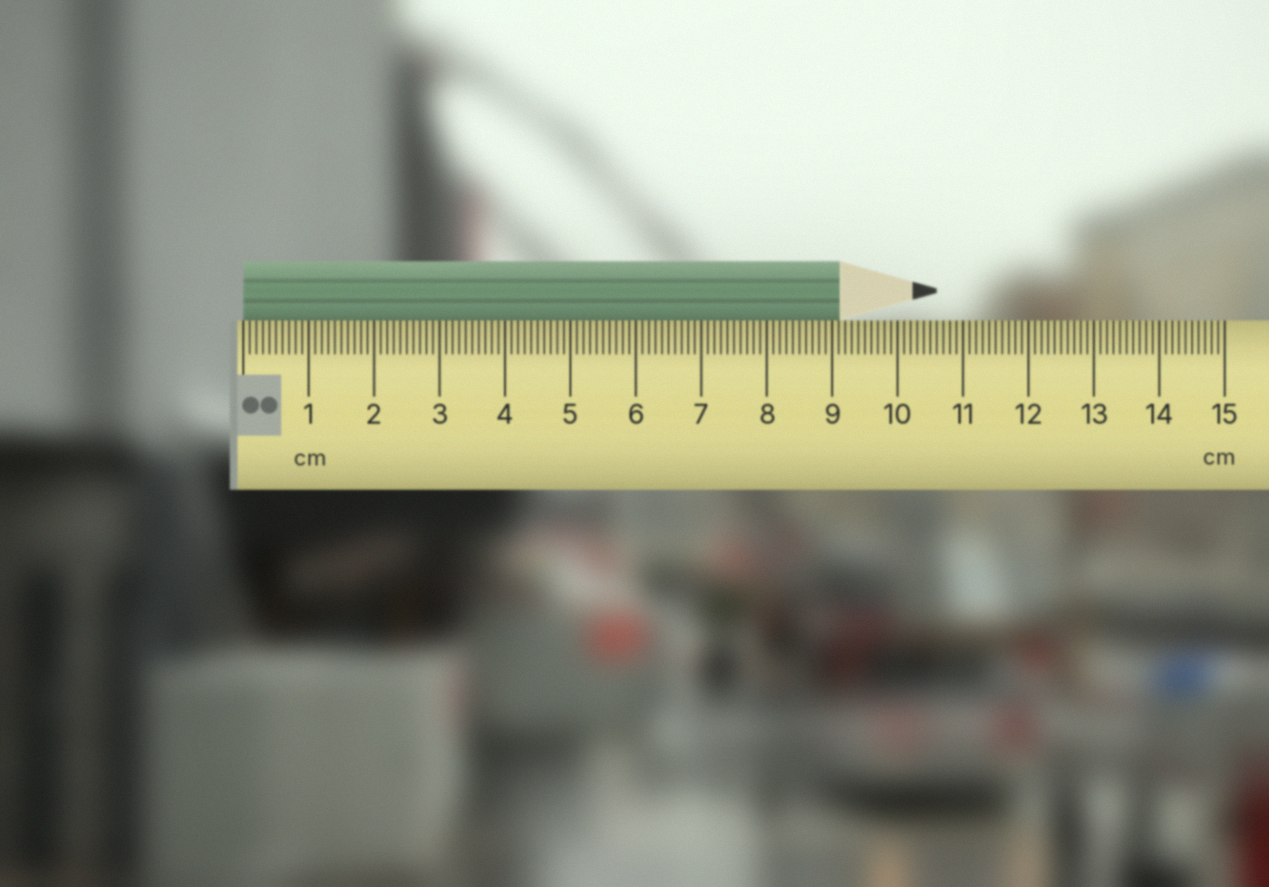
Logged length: 10.6 cm
